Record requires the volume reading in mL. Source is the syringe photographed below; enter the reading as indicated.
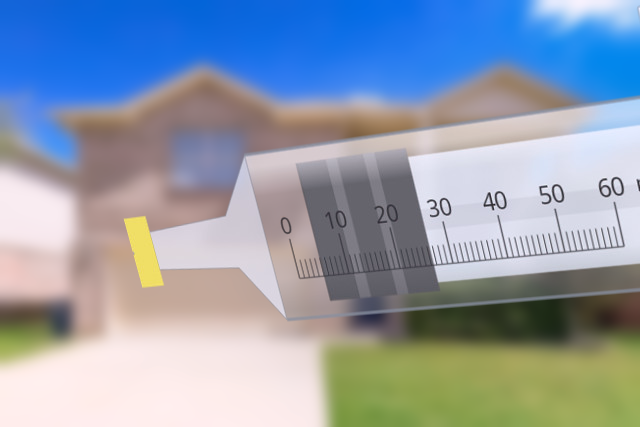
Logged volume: 5 mL
